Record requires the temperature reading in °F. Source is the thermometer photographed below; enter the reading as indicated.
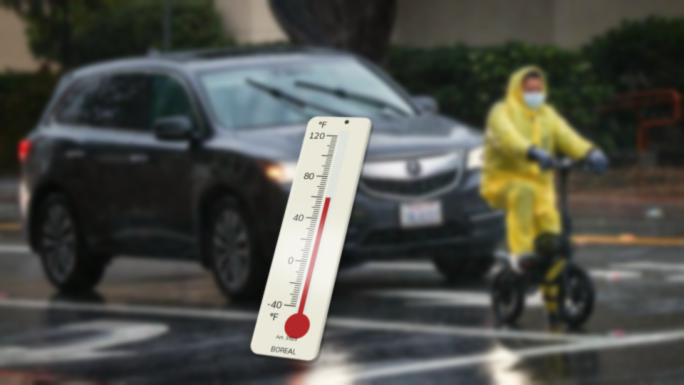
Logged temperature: 60 °F
